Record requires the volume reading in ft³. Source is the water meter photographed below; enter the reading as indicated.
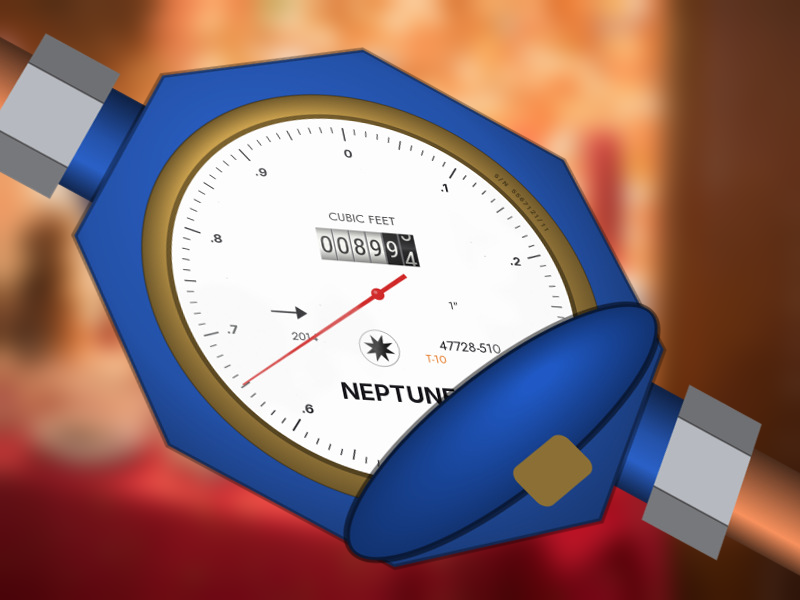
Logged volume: 8993.65 ft³
